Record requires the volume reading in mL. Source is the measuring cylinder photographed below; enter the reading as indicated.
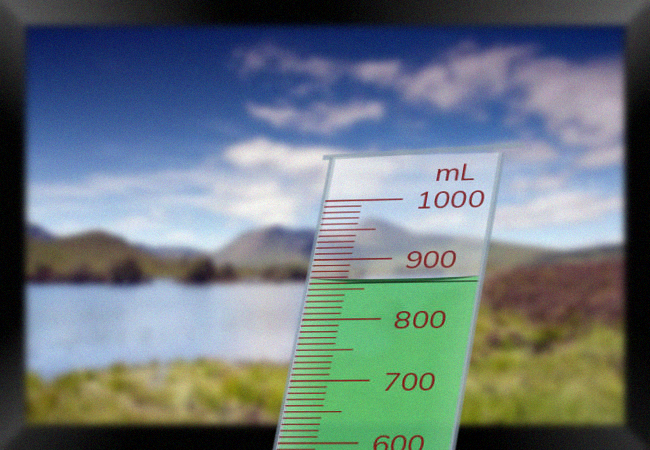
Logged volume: 860 mL
